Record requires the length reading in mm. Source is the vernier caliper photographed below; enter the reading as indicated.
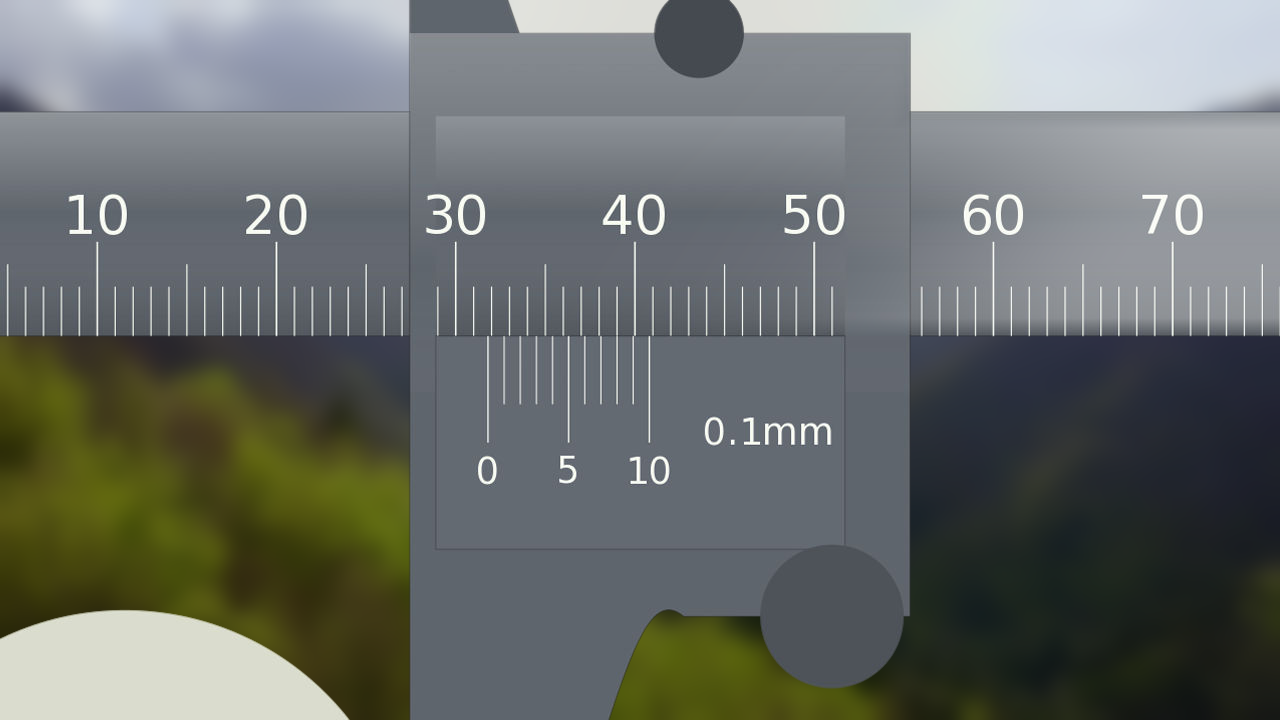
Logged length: 31.8 mm
